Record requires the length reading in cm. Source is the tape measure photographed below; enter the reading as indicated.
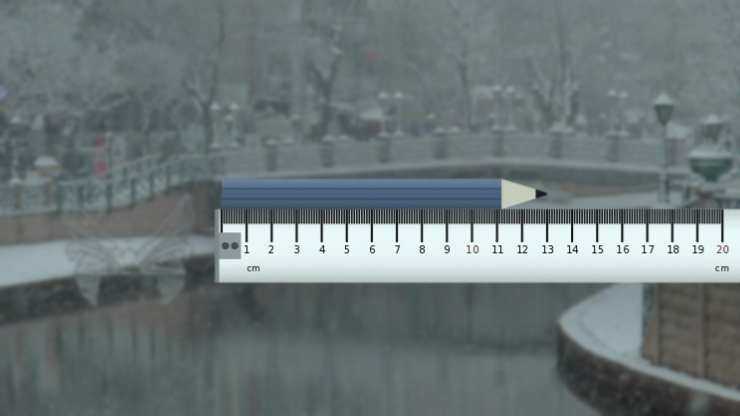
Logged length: 13 cm
